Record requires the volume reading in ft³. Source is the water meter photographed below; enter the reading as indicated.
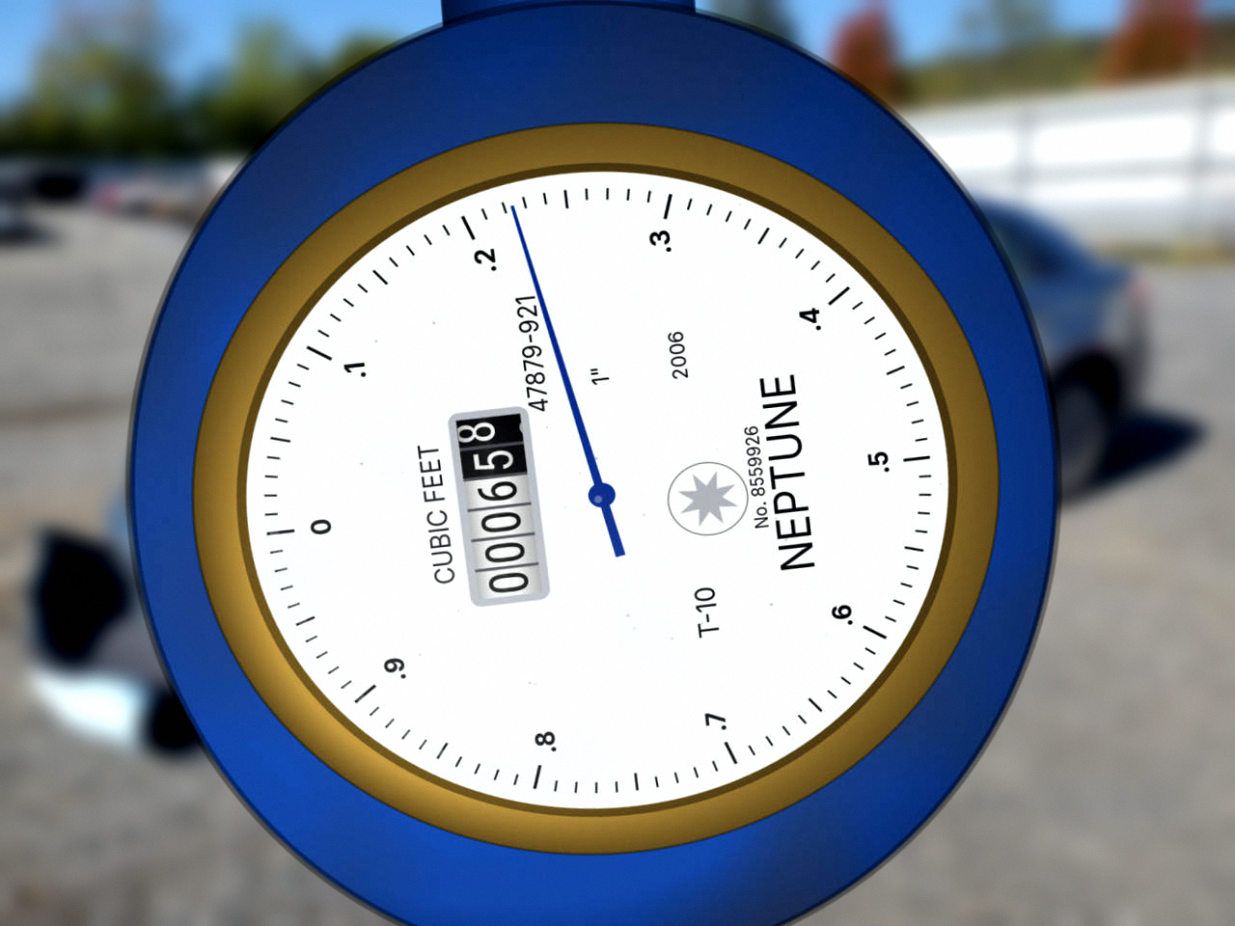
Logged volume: 658.22 ft³
